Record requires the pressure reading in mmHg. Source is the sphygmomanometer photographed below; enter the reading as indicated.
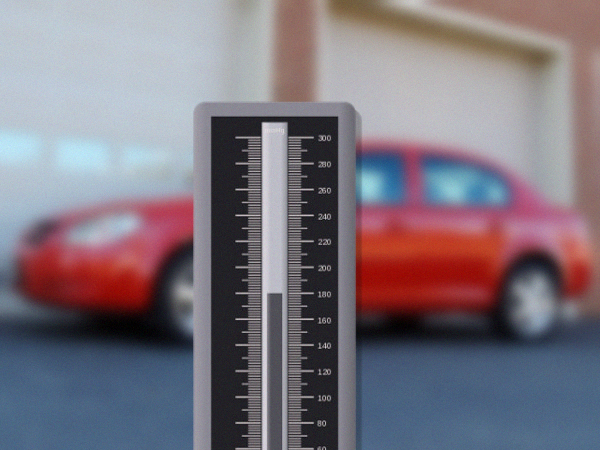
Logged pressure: 180 mmHg
